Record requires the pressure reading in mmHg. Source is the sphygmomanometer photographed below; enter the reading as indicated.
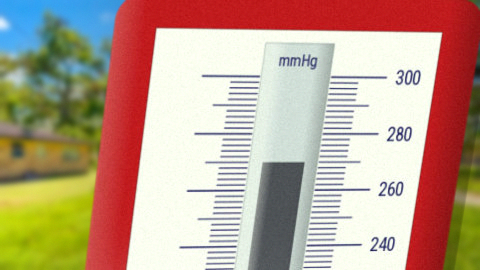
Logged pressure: 270 mmHg
